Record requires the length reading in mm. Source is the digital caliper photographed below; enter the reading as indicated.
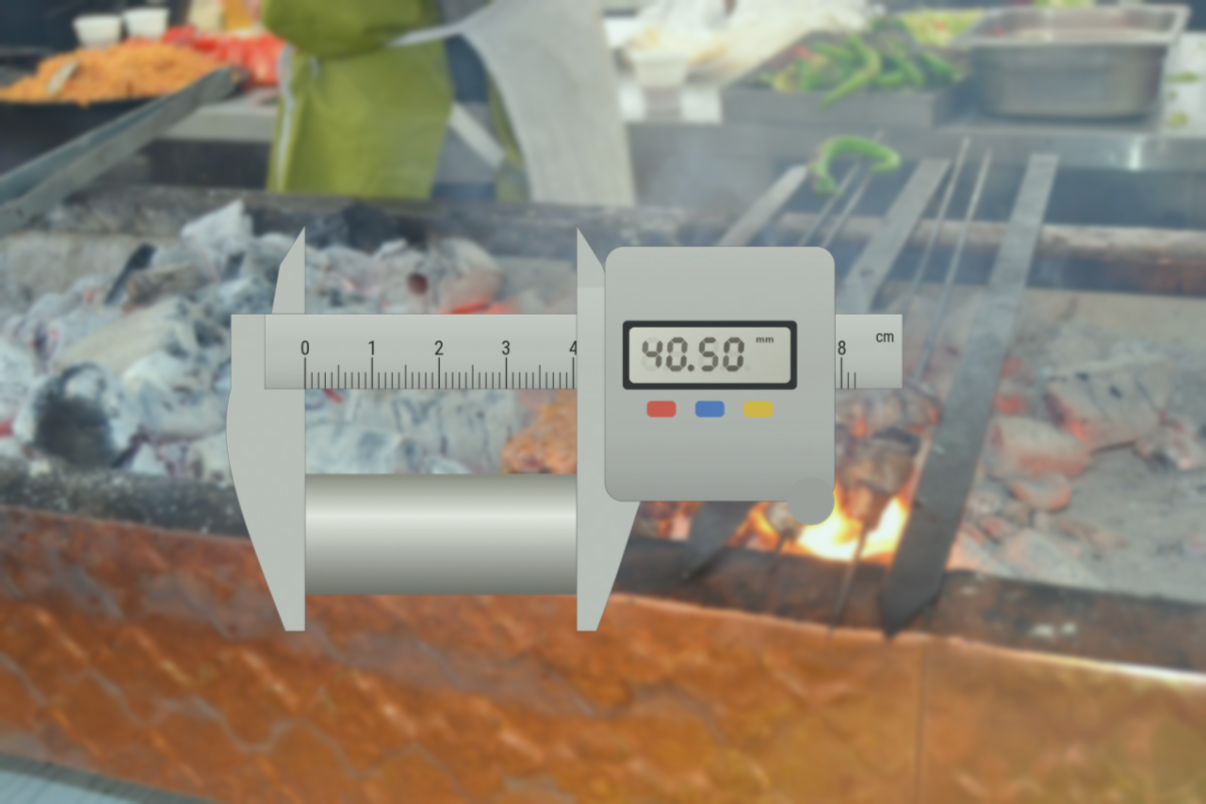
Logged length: 40.50 mm
